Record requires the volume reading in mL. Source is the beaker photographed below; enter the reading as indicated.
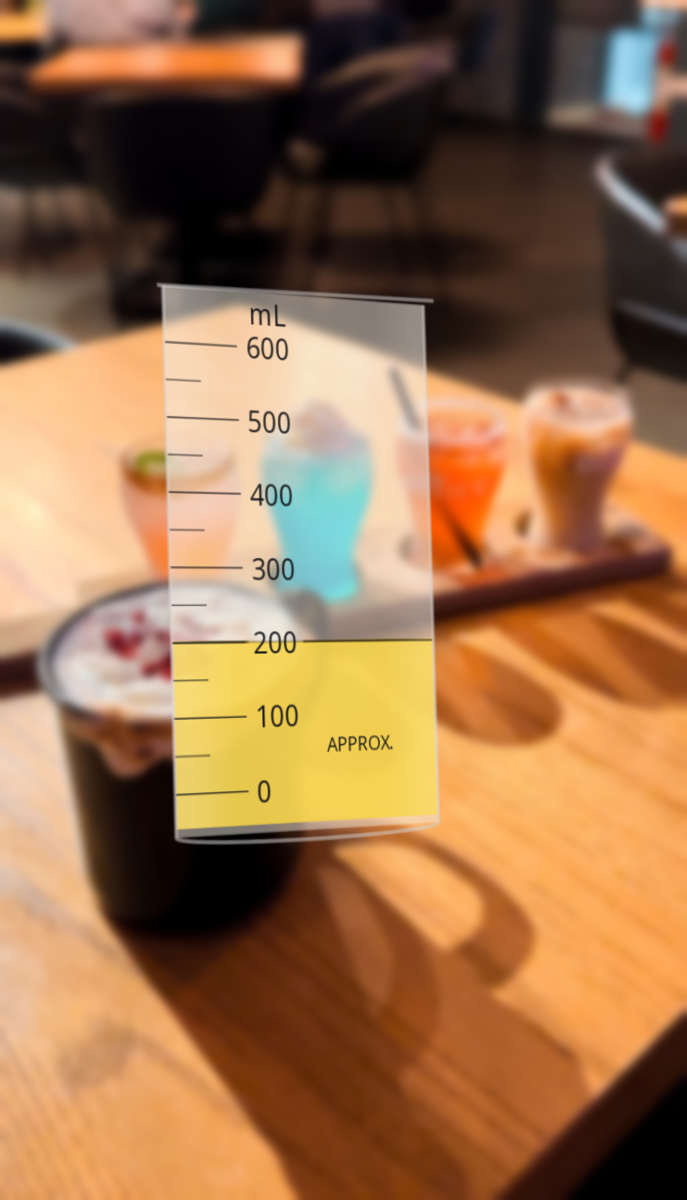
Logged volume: 200 mL
